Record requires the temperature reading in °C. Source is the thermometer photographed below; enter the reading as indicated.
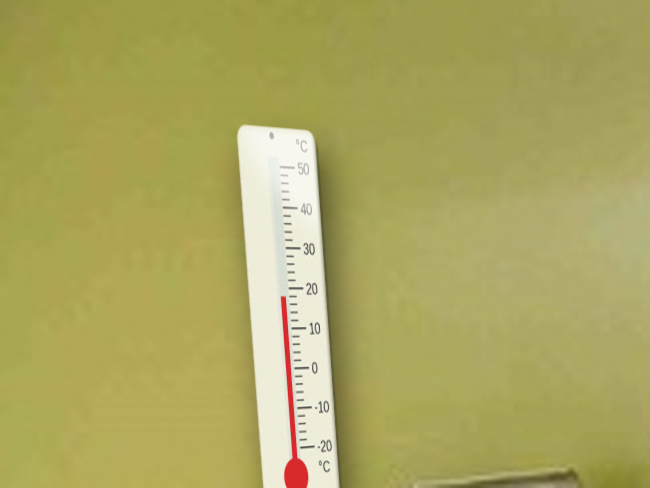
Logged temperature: 18 °C
